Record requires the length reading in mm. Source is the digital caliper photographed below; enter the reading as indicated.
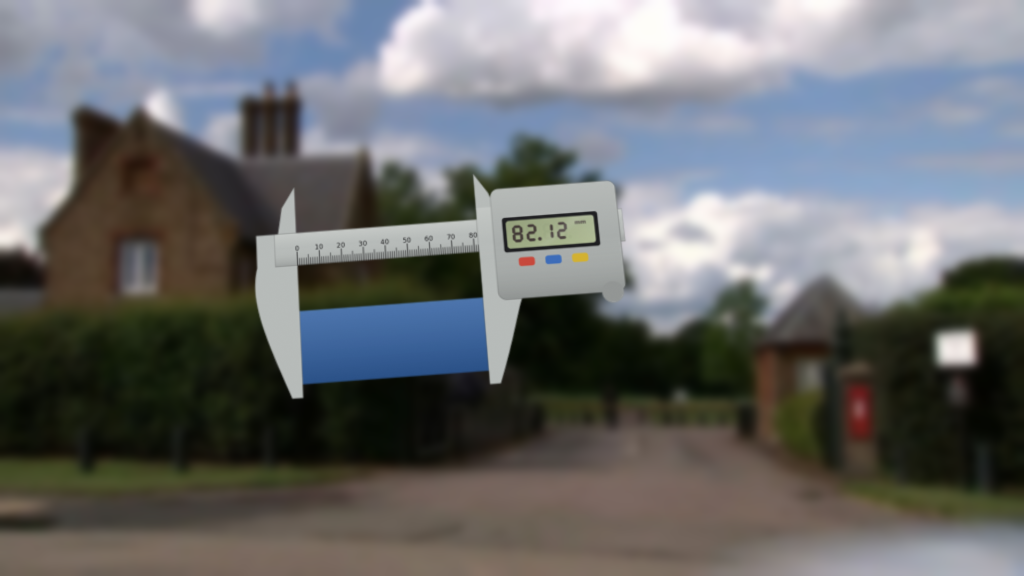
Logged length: 82.12 mm
